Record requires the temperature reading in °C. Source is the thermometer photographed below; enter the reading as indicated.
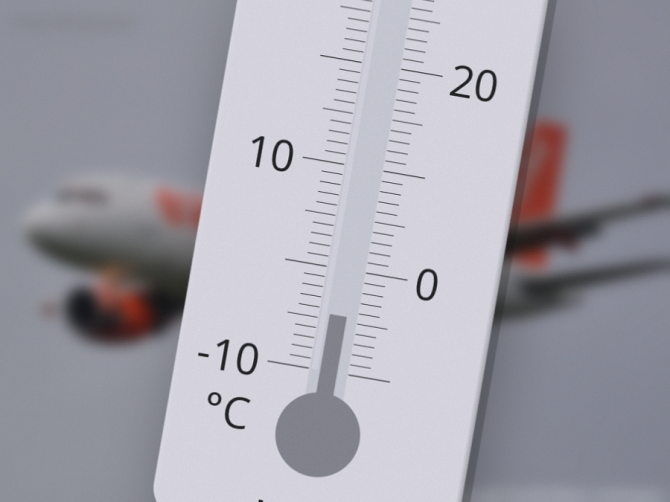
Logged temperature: -4.5 °C
